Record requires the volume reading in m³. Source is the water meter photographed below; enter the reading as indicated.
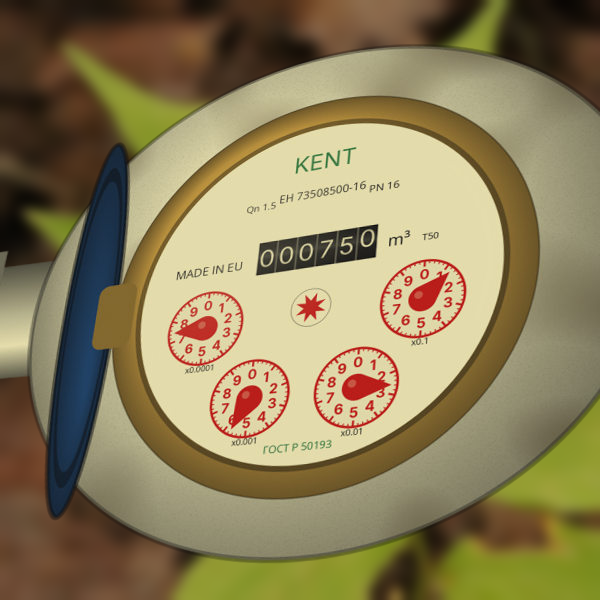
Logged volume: 750.1257 m³
